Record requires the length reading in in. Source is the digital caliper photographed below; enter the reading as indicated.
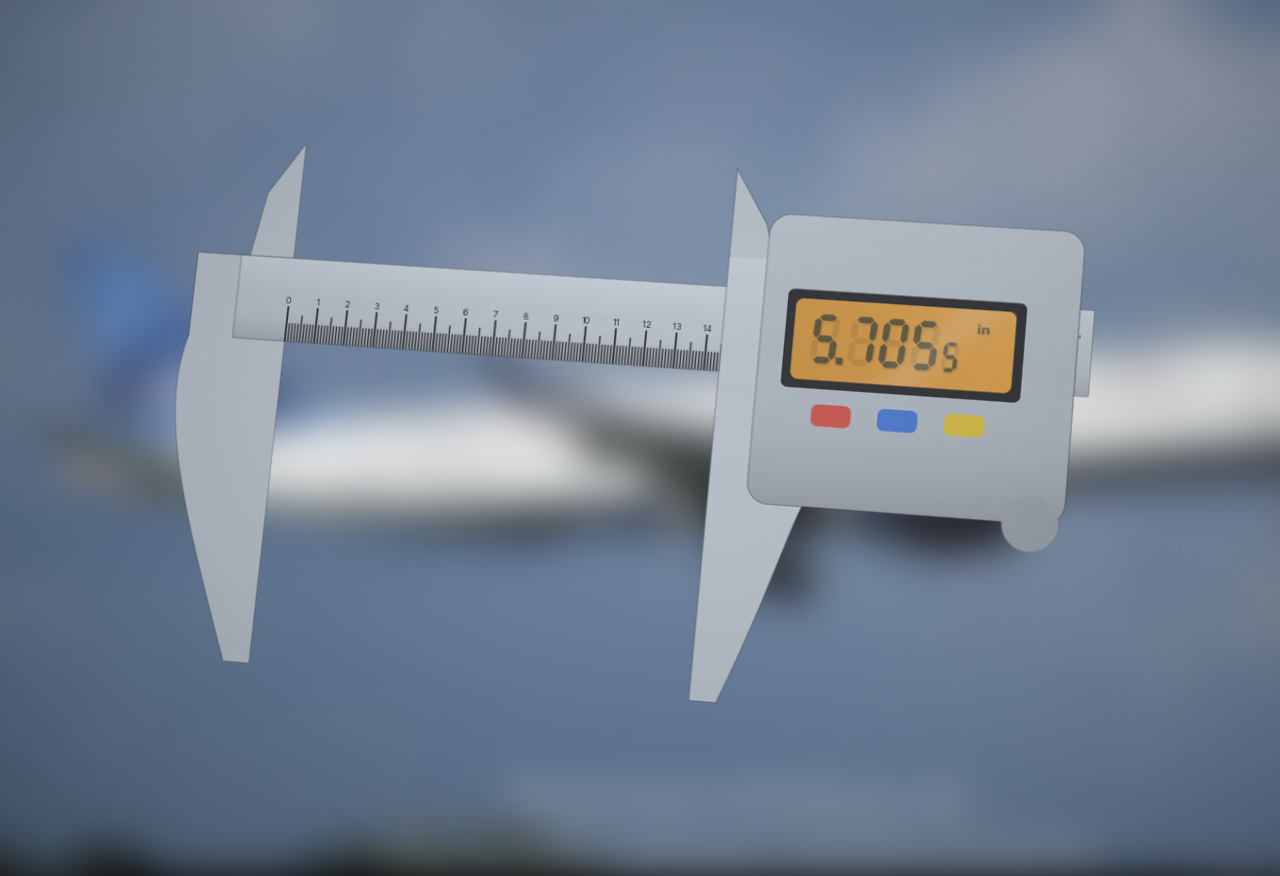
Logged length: 5.7055 in
